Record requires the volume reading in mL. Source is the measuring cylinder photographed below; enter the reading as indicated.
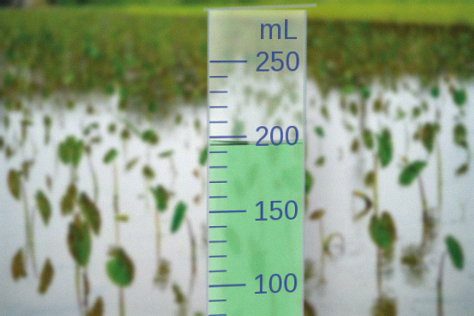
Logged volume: 195 mL
